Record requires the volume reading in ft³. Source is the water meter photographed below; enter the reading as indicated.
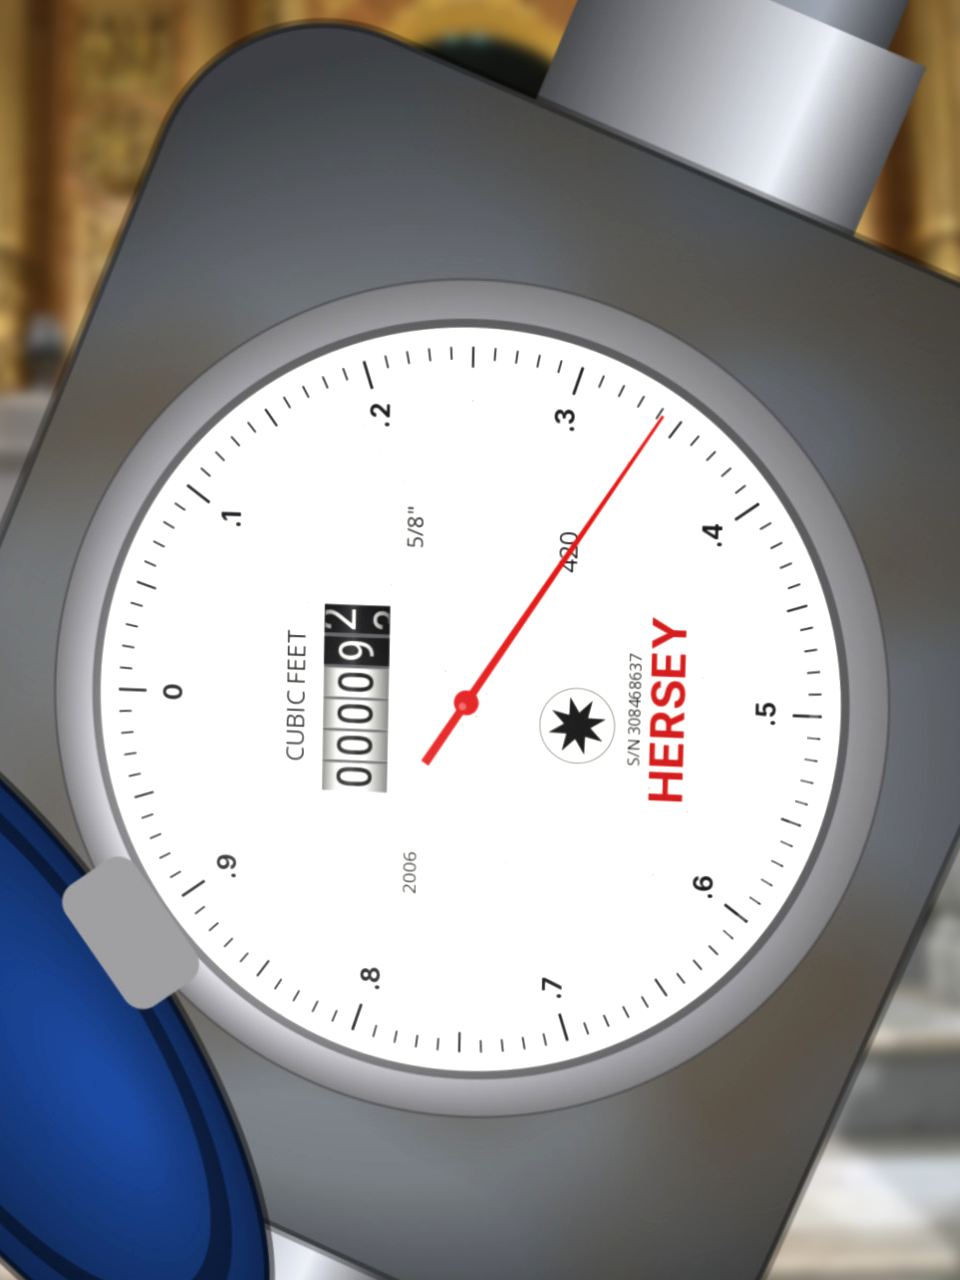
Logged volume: 92.34 ft³
